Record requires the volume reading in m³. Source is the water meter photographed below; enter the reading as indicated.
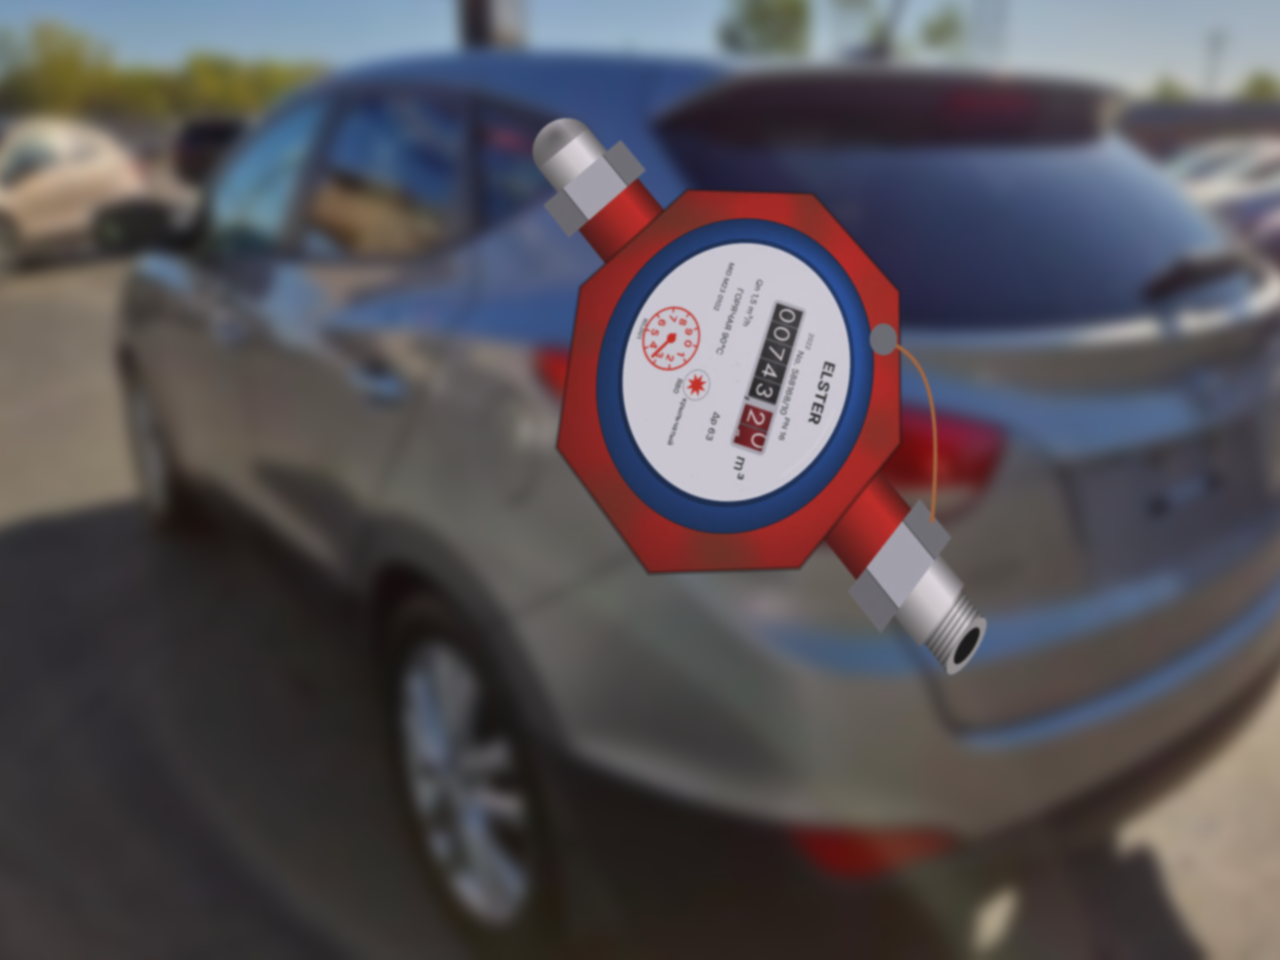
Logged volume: 743.203 m³
